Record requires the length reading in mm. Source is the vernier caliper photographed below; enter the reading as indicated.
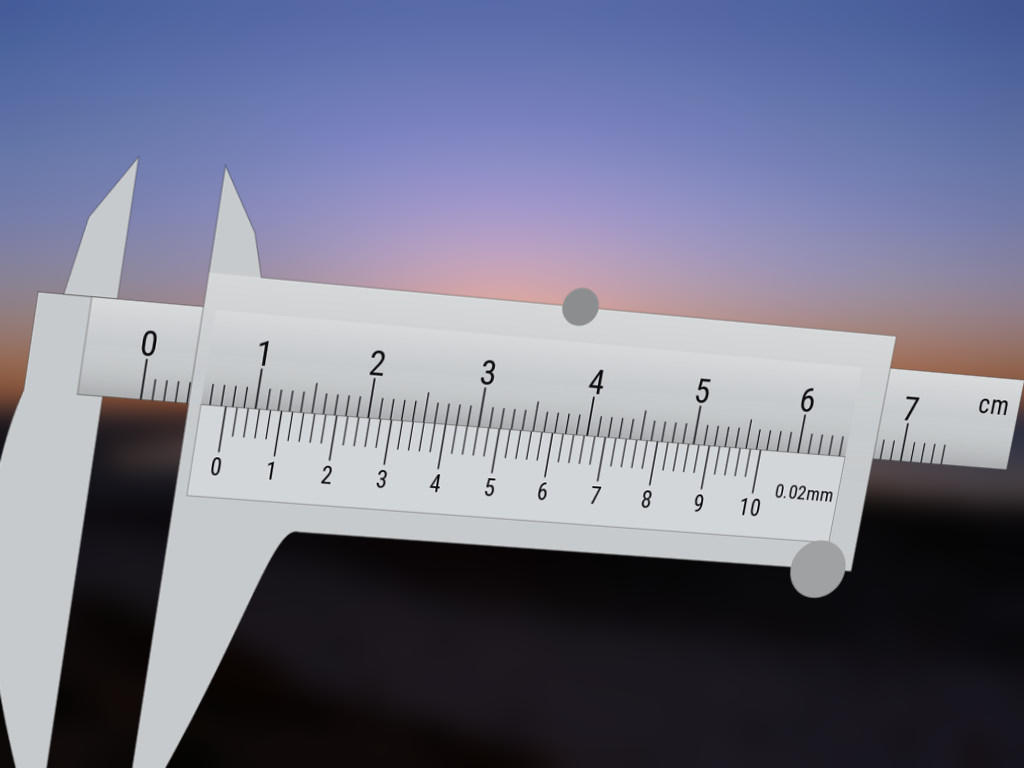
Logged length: 7.4 mm
